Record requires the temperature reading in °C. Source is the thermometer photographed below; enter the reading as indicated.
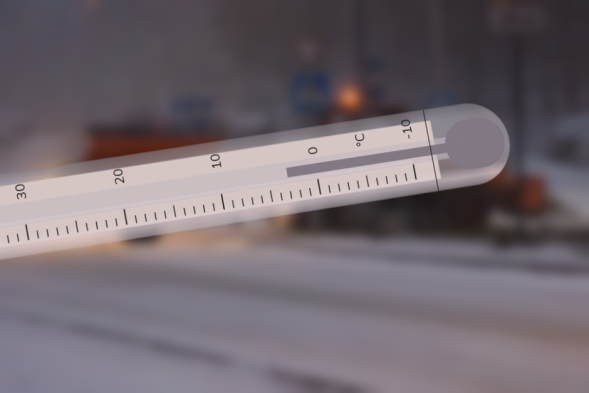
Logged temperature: 3 °C
